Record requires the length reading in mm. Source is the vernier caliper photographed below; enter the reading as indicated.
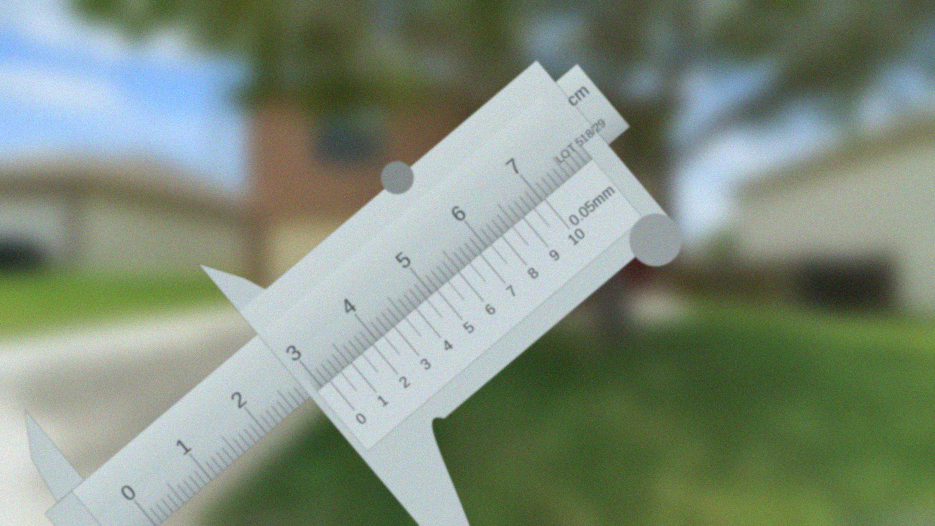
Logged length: 31.4 mm
